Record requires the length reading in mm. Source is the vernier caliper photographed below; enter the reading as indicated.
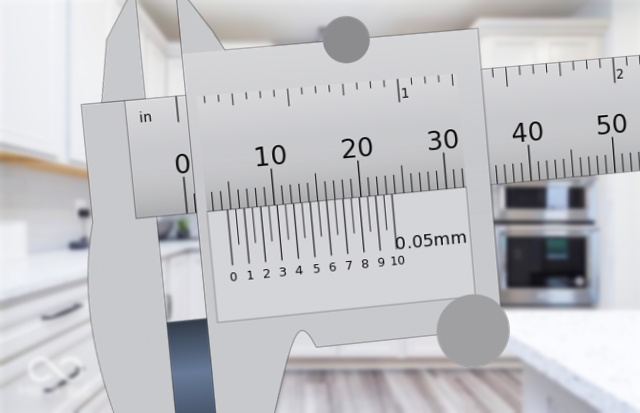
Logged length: 4.6 mm
